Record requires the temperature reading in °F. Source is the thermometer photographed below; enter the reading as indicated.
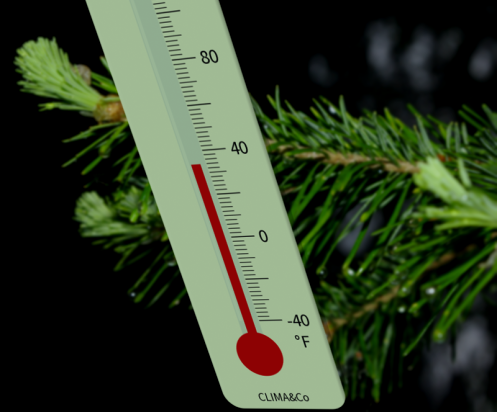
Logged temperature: 34 °F
